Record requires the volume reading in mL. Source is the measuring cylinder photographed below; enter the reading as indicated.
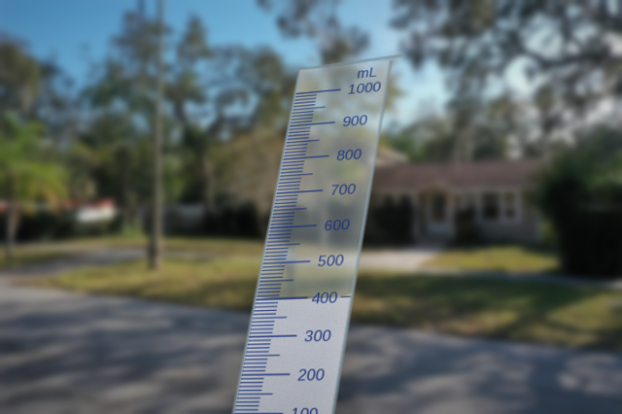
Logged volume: 400 mL
